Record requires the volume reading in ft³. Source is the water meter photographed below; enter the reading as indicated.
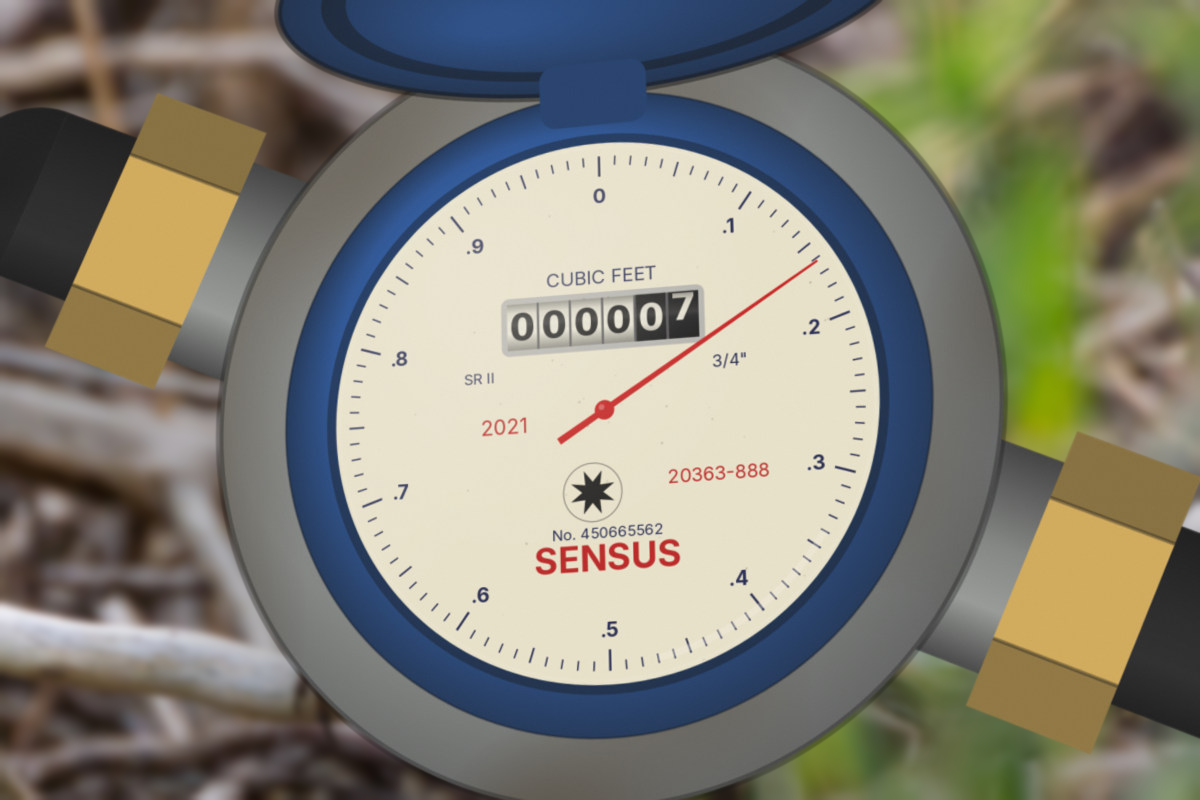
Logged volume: 7.16 ft³
